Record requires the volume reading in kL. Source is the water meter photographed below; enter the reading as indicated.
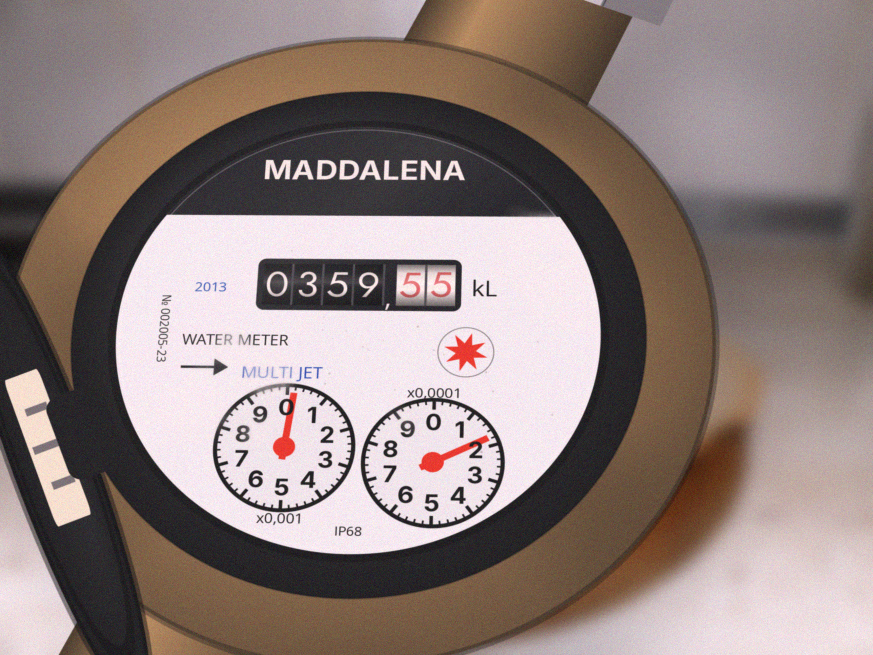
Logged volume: 359.5501 kL
